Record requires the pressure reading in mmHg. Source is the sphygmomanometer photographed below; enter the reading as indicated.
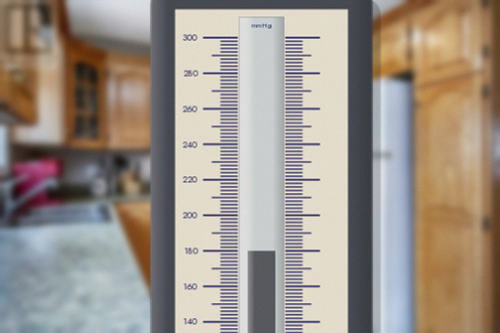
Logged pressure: 180 mmHg
